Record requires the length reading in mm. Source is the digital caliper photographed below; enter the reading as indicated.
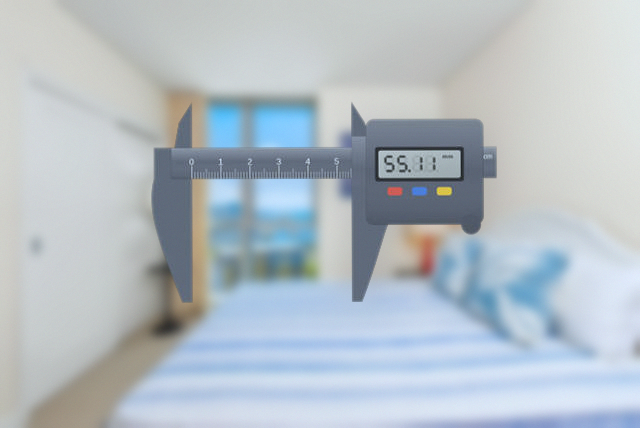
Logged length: 55.11 mm
